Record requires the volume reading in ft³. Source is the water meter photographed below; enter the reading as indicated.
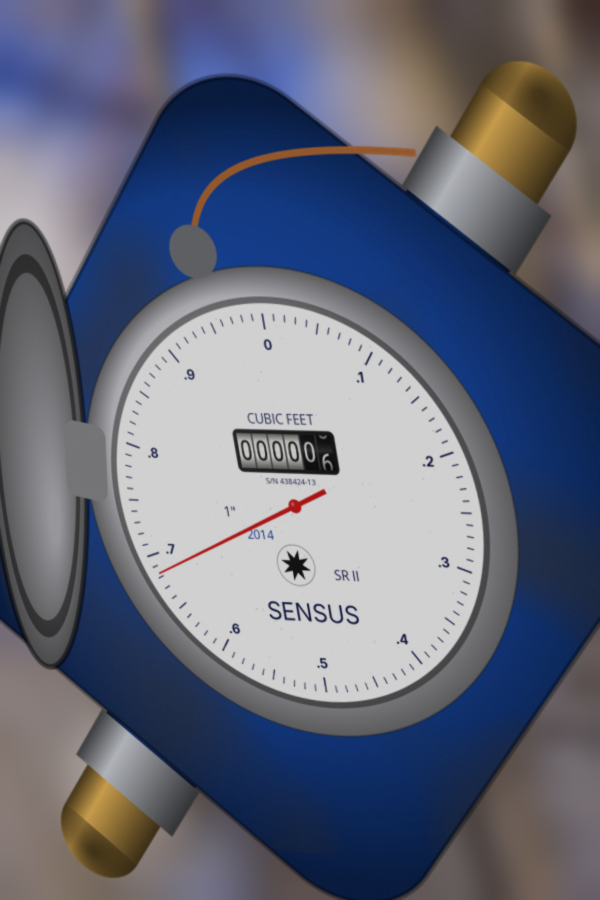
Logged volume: 5.68 ft³
